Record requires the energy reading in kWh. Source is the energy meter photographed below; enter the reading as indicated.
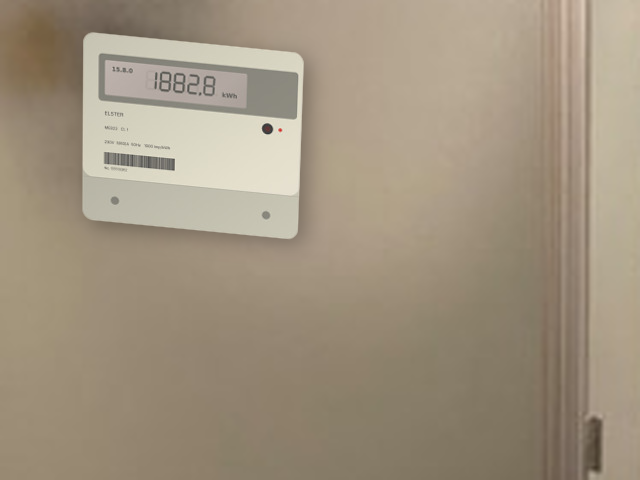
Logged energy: 1882.8 kWh
